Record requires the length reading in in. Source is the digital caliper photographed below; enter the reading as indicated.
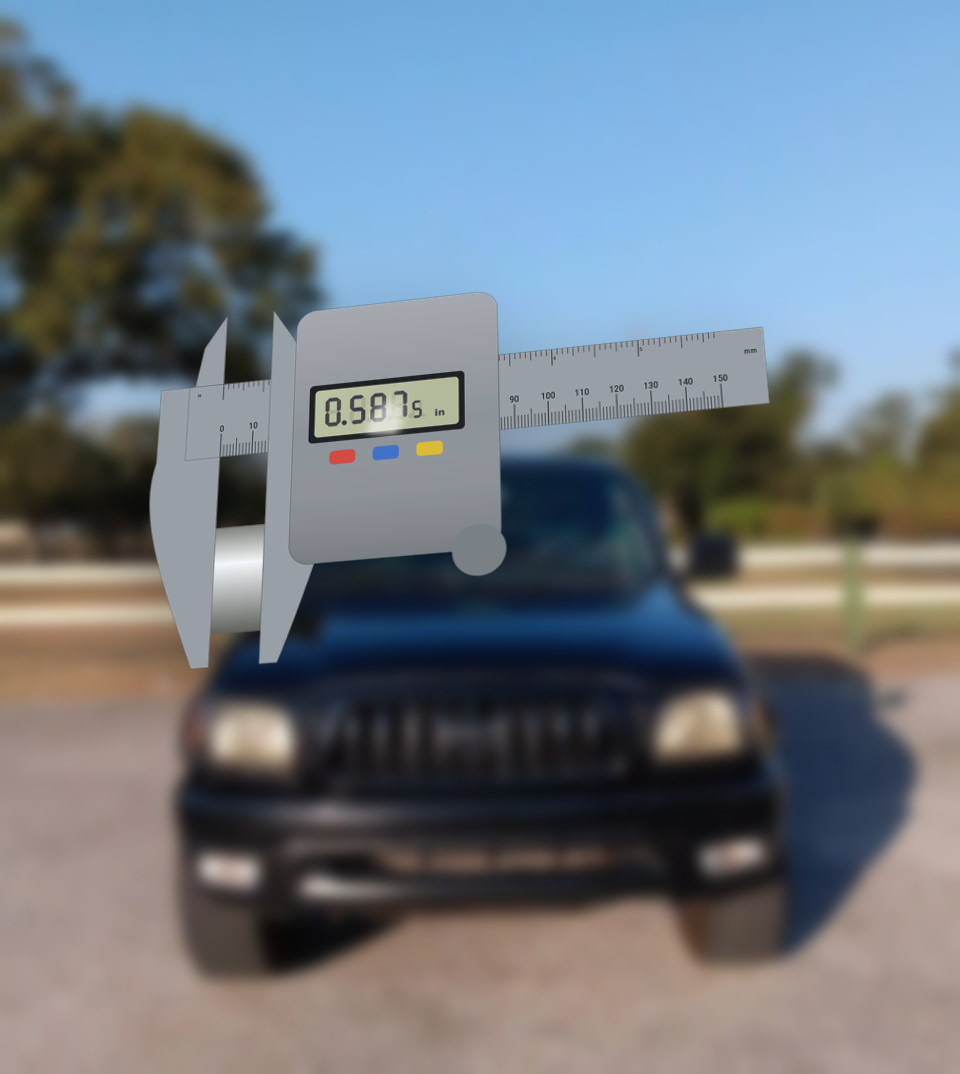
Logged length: 0.5875 in
